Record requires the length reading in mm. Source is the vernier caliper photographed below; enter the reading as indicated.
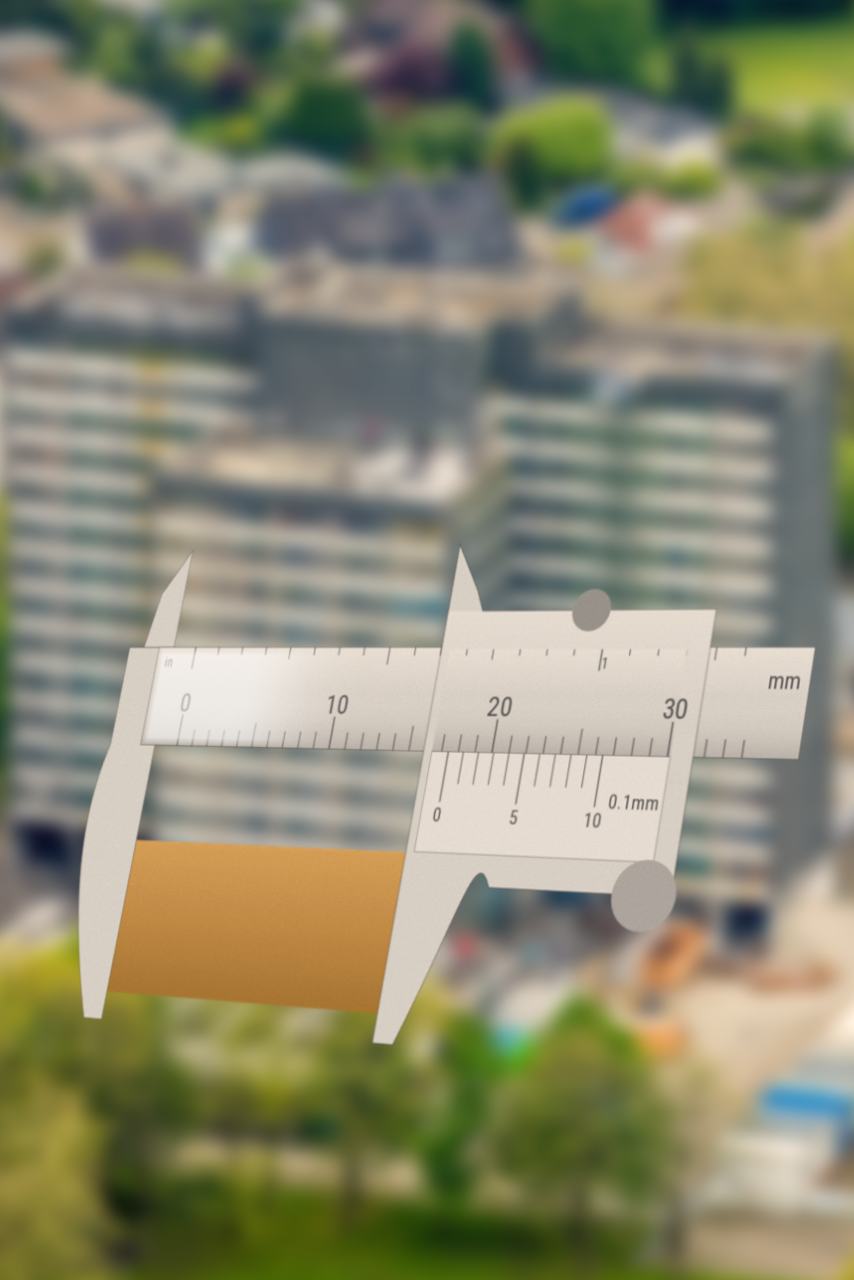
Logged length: 17.4 mm
